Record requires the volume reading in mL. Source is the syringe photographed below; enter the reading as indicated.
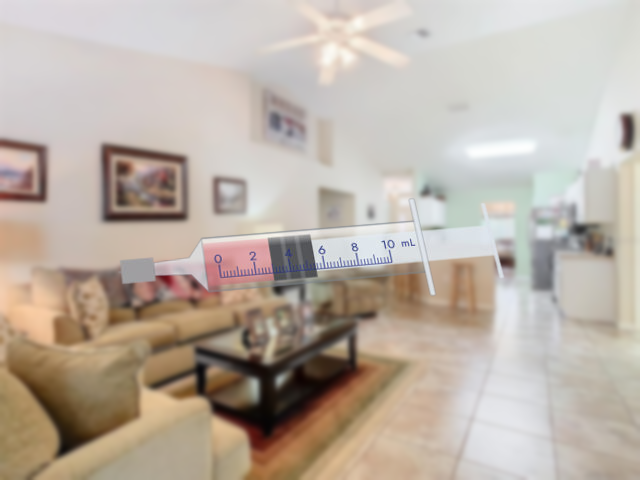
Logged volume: 3 mL
